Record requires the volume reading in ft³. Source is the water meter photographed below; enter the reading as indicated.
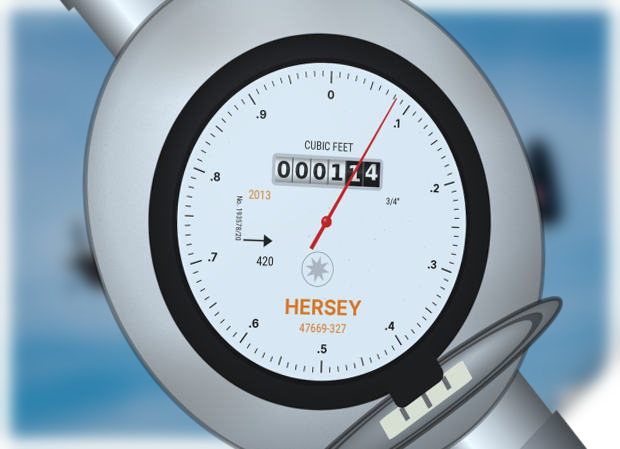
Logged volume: 114.08 ft³
